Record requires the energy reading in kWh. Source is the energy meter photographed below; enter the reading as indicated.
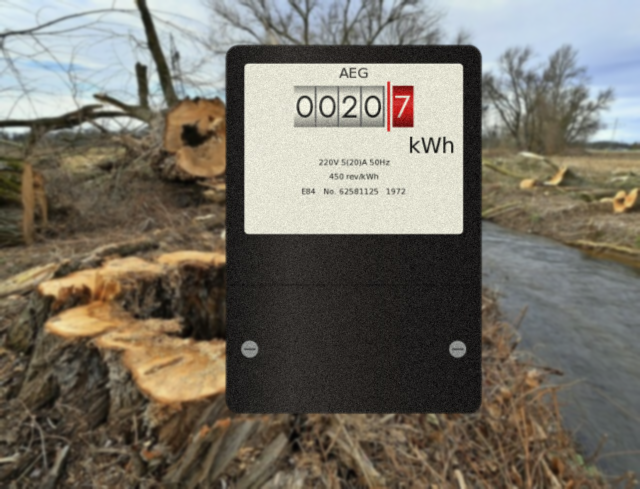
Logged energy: 20.7 kWh
